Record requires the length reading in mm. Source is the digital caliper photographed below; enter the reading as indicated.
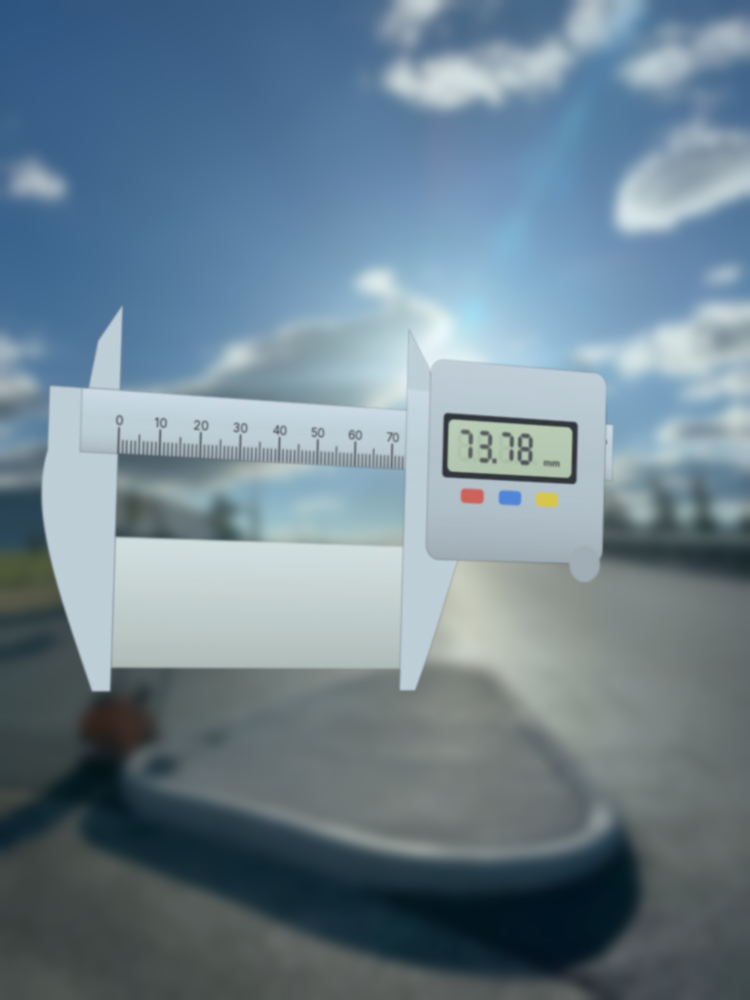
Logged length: 73.78 mm
